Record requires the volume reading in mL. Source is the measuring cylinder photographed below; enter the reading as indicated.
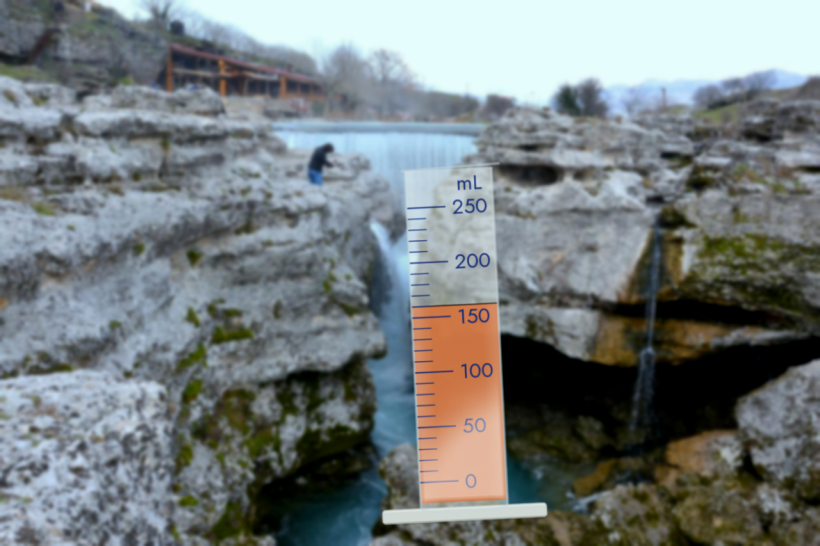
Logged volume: 160 mL
